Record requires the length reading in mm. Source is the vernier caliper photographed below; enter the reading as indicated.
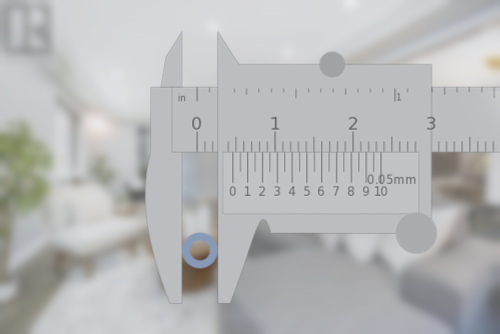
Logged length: 4.6 mm
